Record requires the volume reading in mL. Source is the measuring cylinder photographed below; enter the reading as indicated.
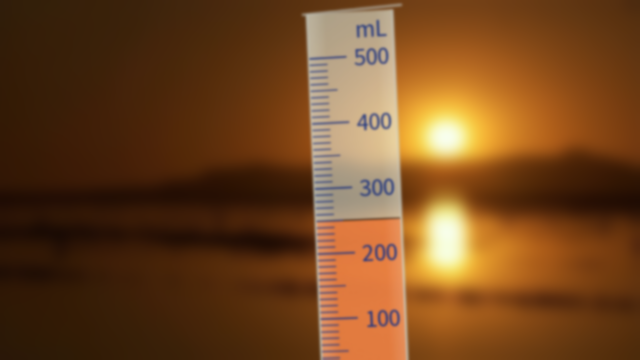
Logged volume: 250 mL
